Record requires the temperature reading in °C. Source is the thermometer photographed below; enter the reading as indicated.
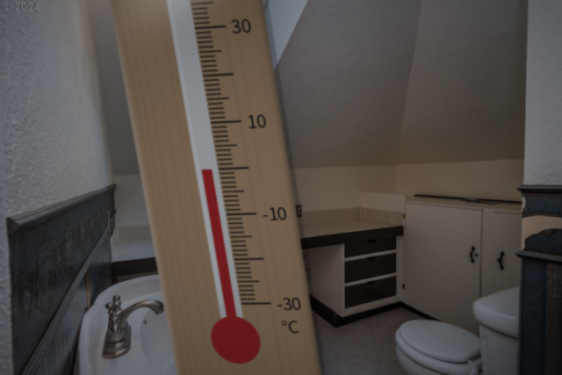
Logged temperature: 0 °C
